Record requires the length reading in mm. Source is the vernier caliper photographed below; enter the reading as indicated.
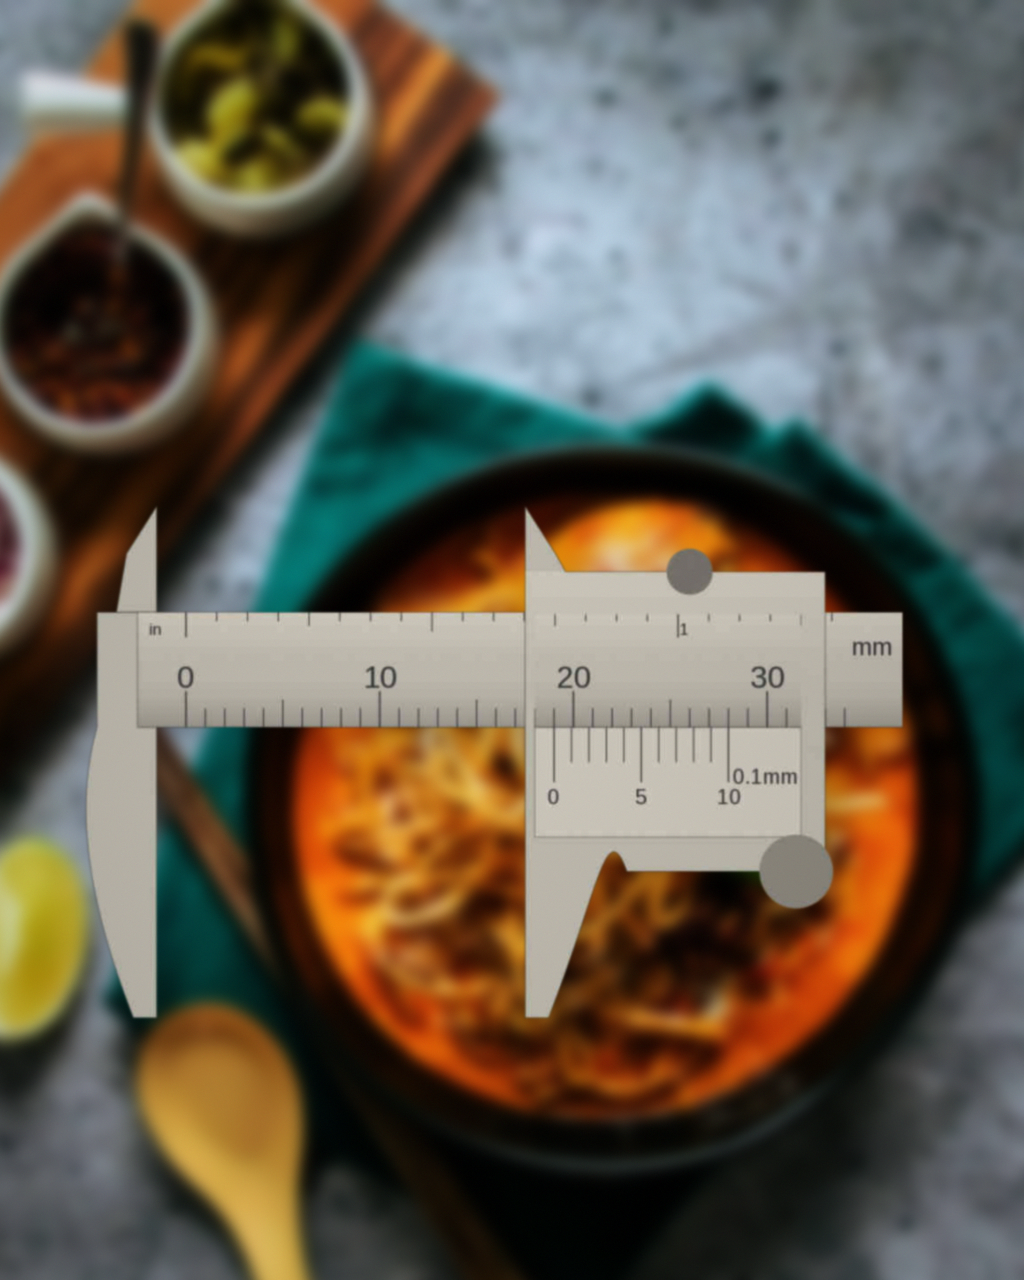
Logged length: 19.0 mm
